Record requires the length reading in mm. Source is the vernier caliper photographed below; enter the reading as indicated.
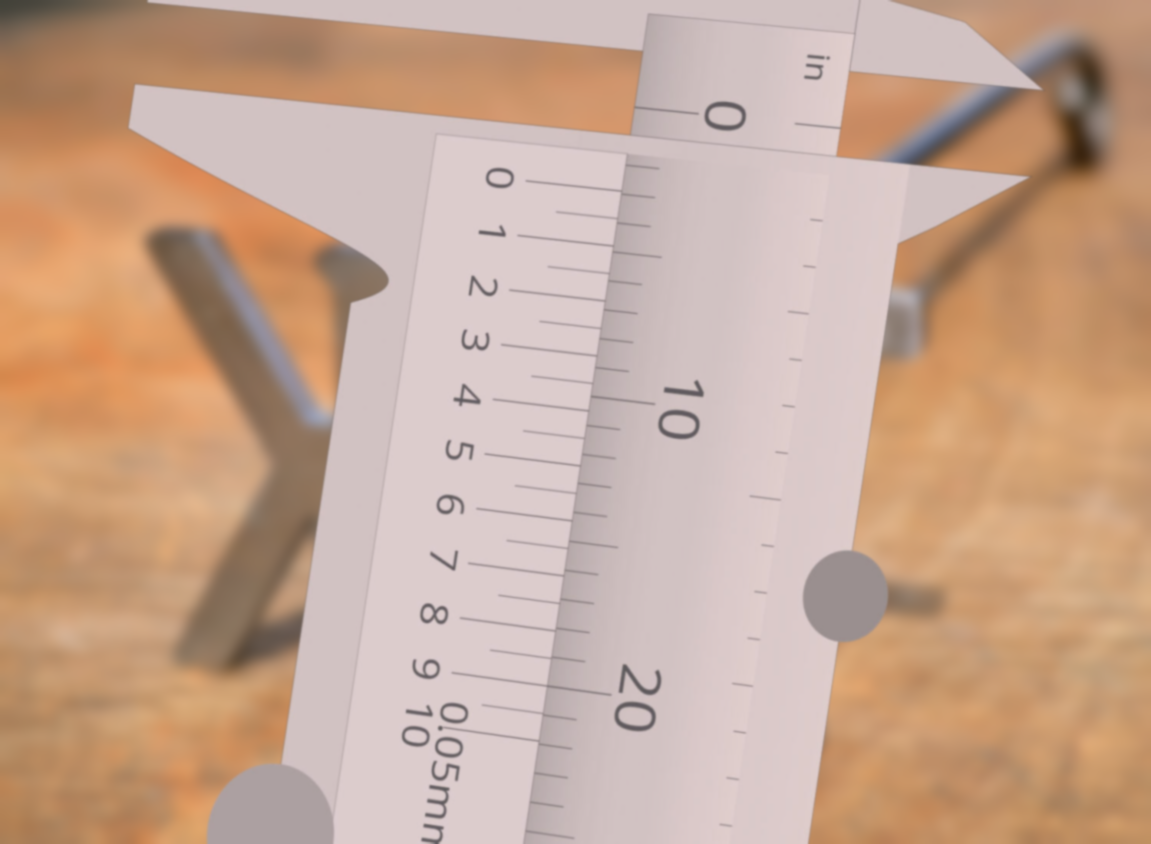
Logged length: 2.90 mm
